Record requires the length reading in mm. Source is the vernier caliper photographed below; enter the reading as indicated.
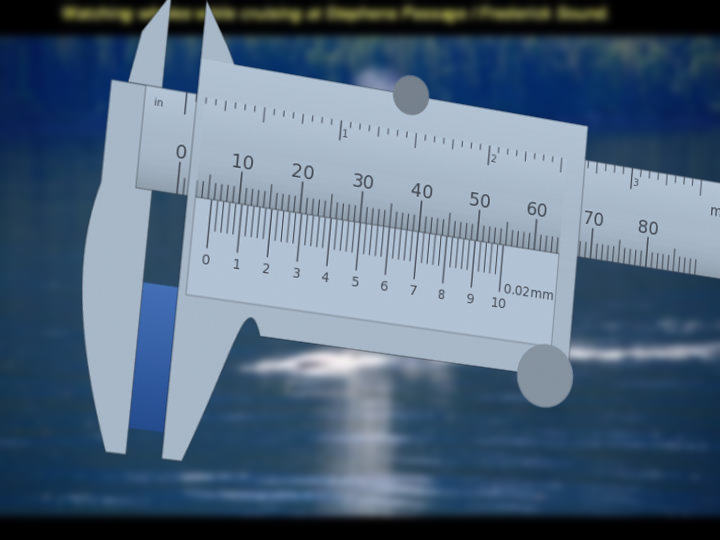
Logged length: 5.6 mm
